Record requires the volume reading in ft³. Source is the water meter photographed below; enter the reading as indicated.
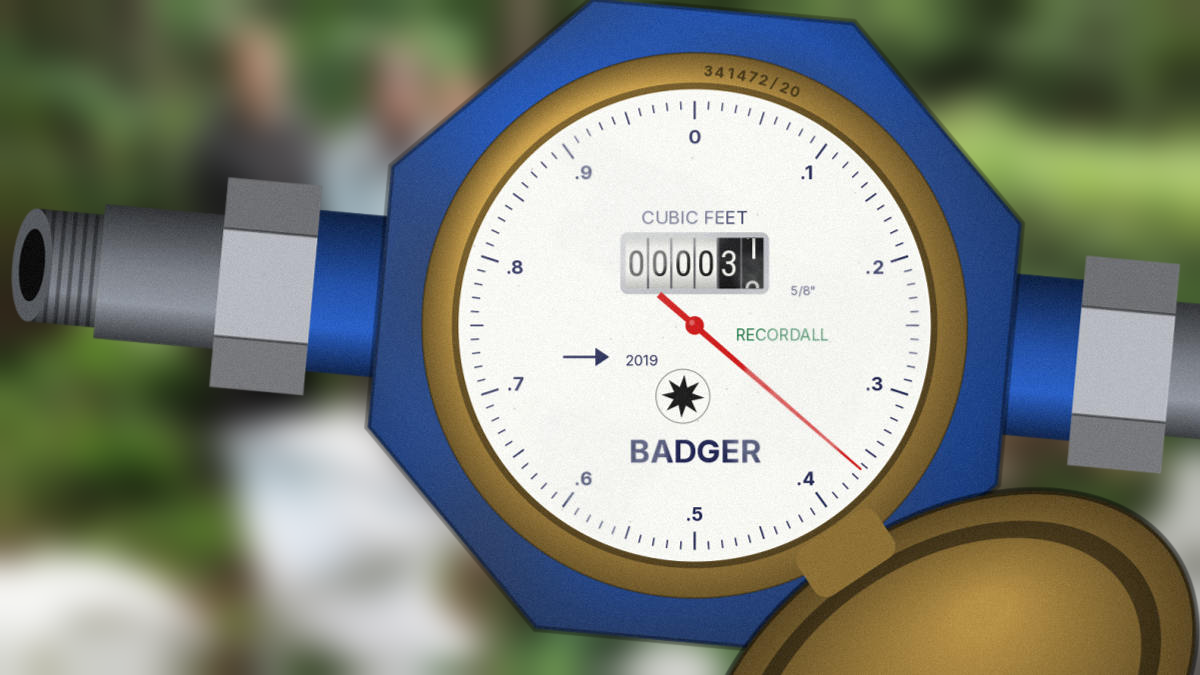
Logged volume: 31.36 ft³
